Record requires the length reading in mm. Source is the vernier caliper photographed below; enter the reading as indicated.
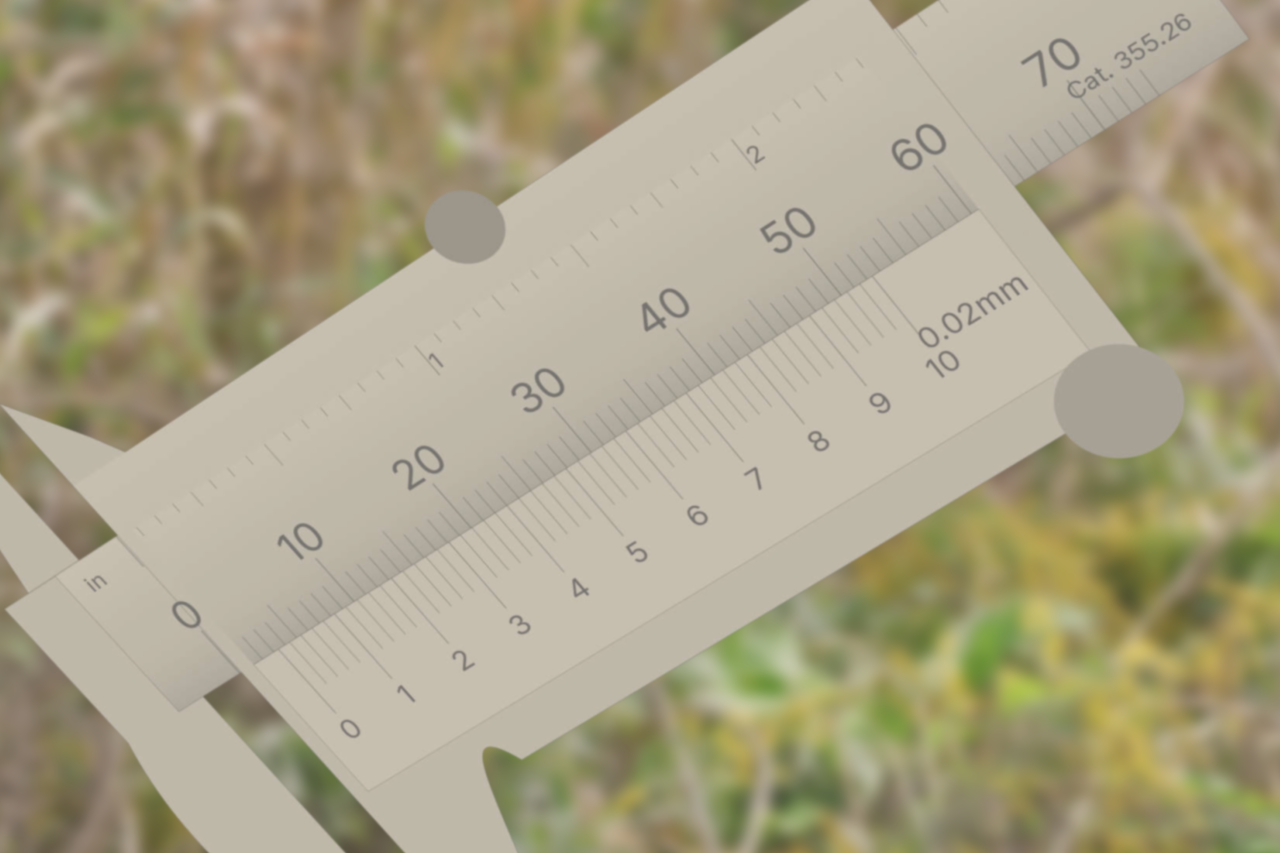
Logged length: 3.4 mm
